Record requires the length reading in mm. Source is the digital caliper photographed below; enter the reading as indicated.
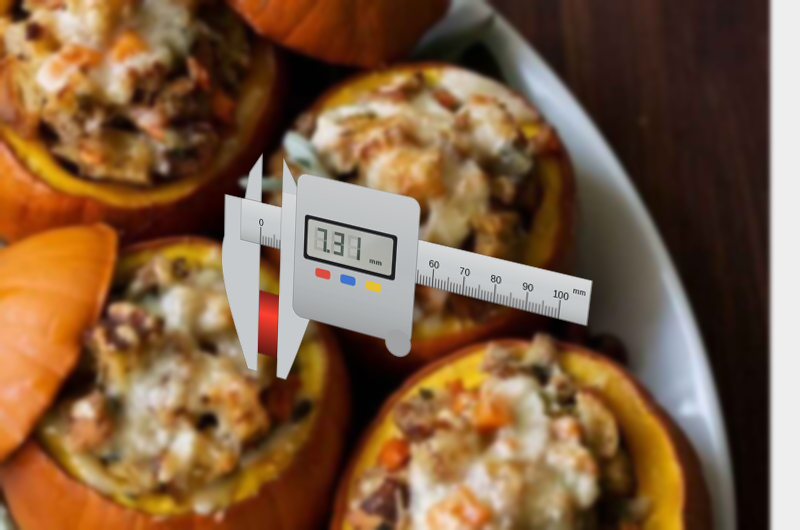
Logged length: 7.31 mm
